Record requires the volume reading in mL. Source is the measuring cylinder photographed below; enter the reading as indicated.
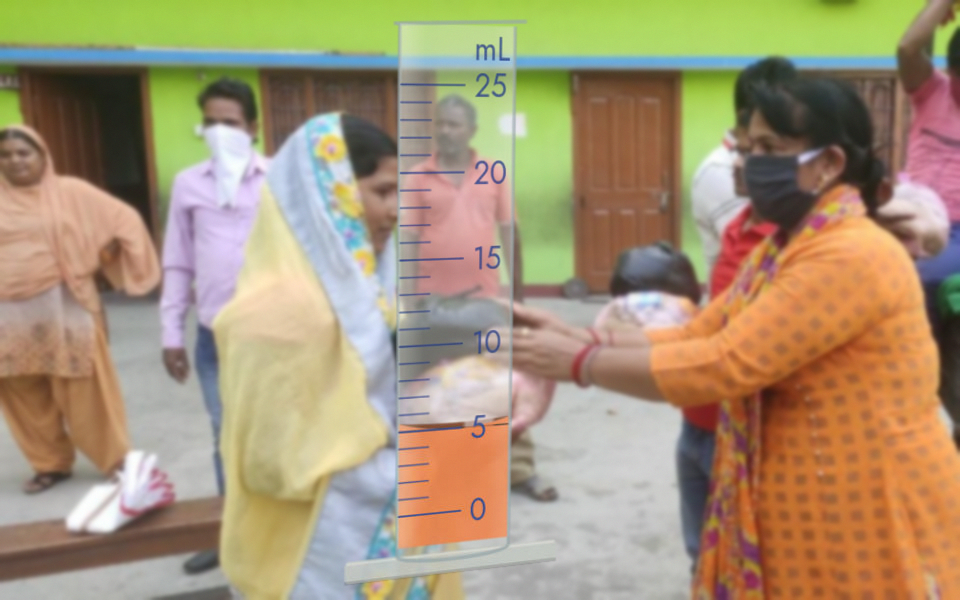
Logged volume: 5 mL
